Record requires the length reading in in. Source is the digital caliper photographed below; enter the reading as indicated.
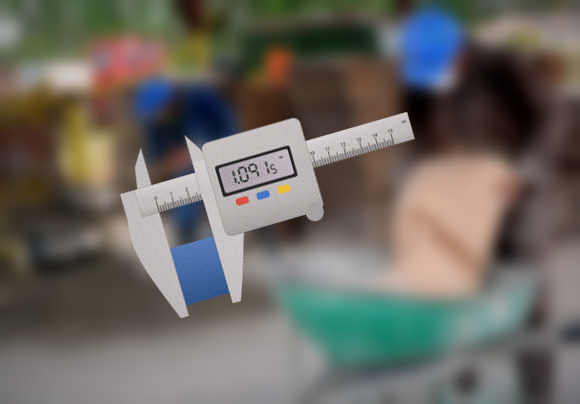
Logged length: 1.0915 in
